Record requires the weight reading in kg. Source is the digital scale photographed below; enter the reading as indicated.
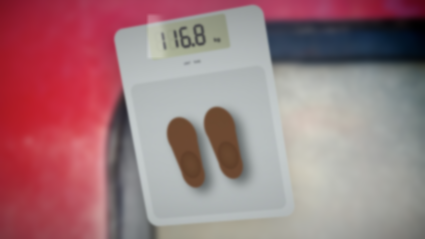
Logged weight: 116.8 kg
